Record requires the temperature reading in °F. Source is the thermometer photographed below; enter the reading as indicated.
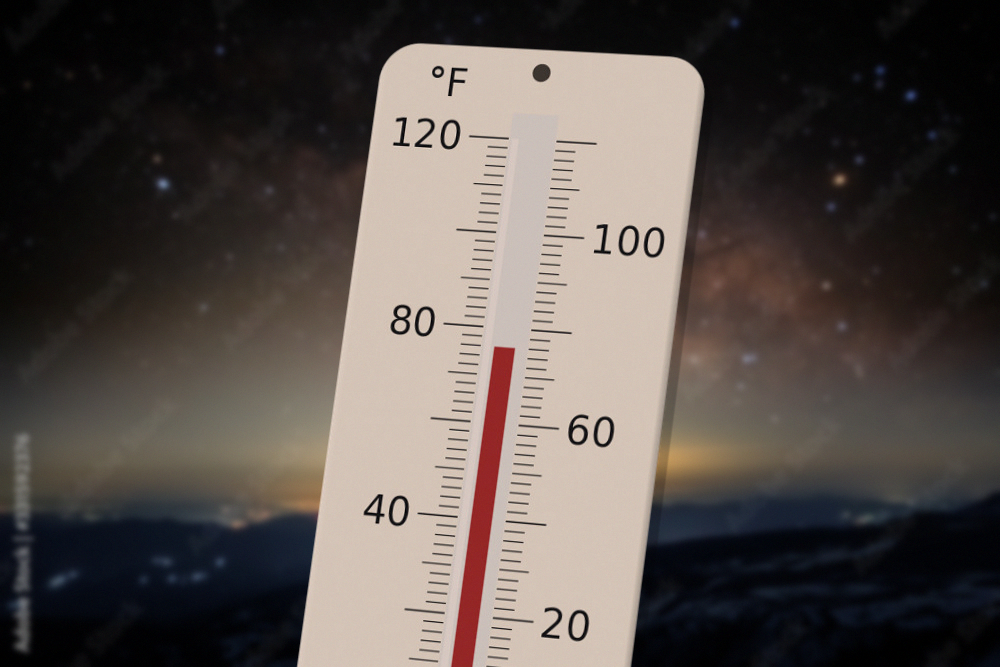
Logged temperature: 76 °F
